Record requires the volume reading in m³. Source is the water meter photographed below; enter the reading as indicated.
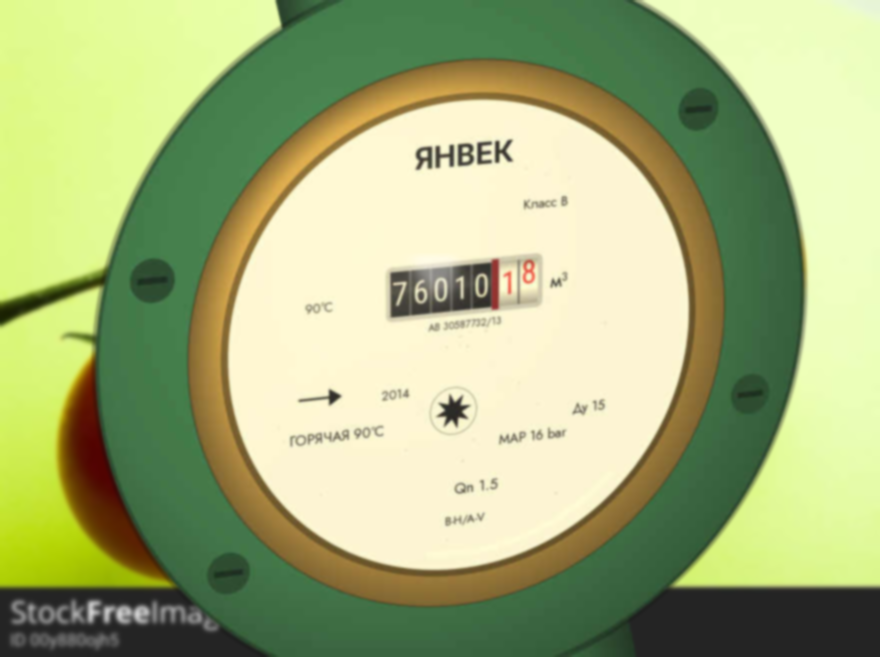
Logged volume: 76010.18 m³
